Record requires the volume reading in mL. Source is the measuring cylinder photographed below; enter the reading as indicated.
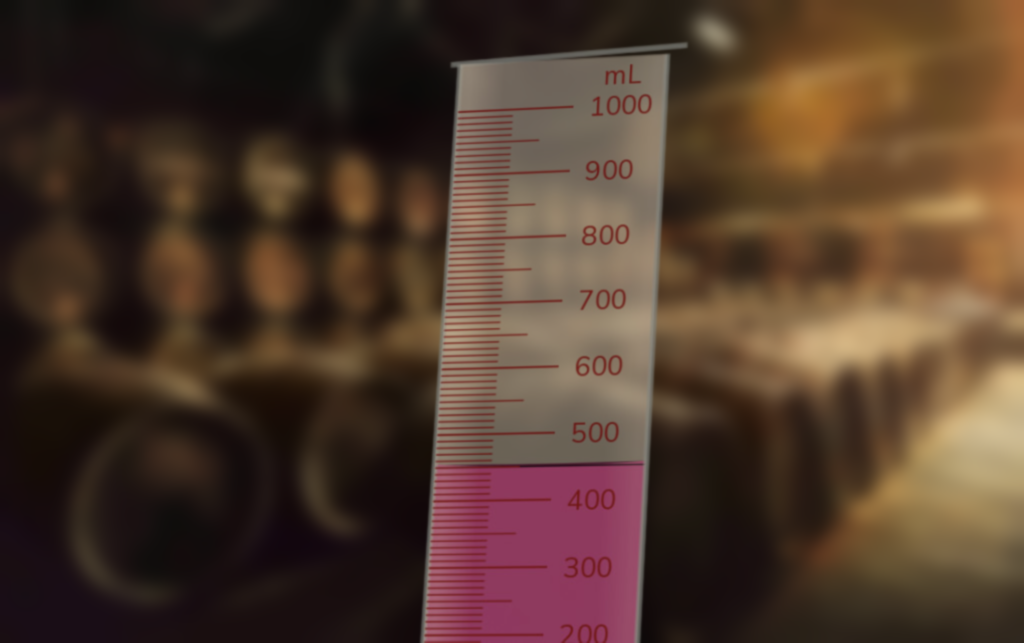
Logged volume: 450 mL
